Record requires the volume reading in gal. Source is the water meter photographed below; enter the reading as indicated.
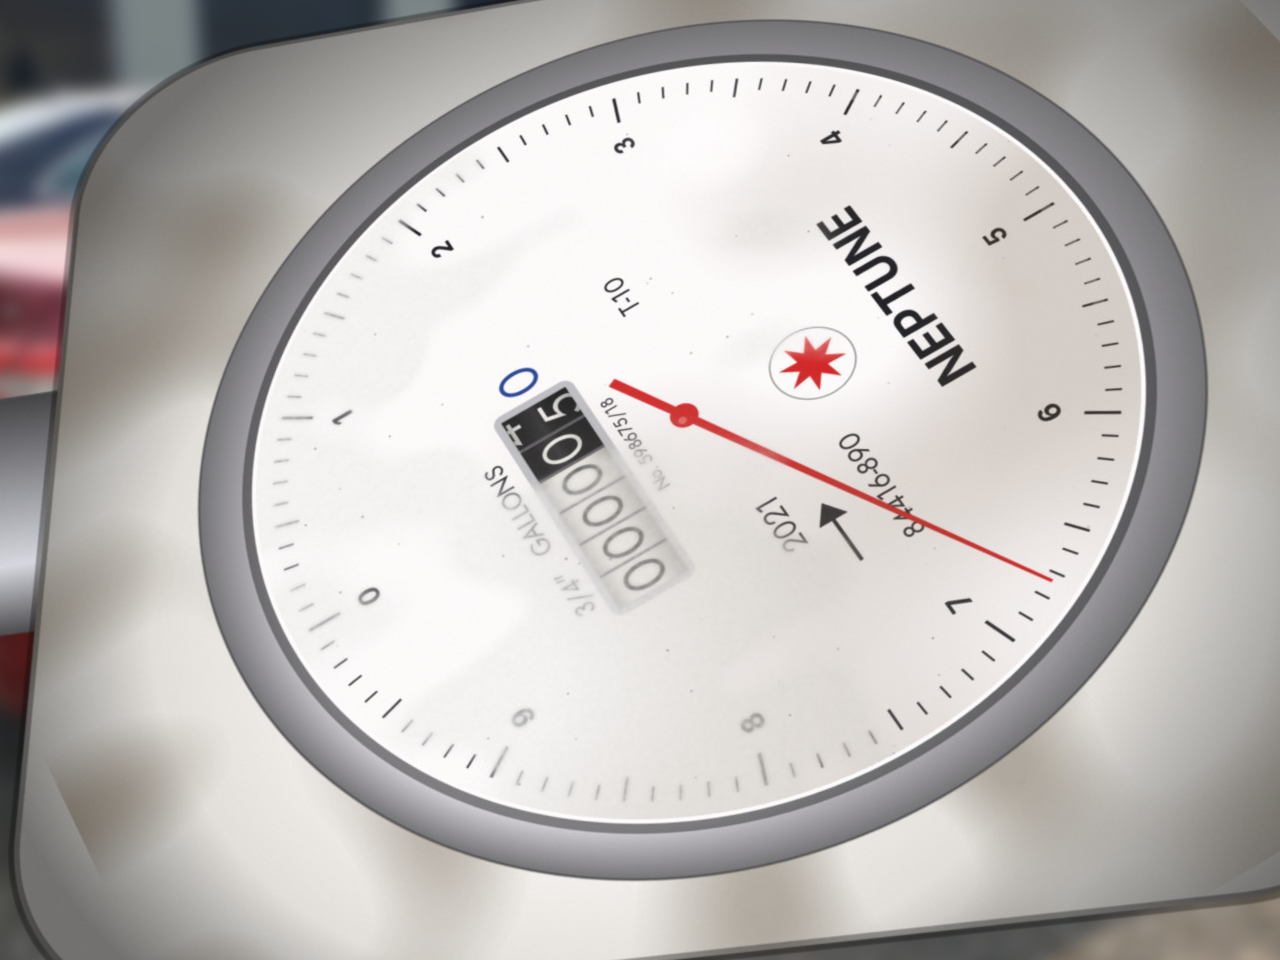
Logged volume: 46.7 gal
